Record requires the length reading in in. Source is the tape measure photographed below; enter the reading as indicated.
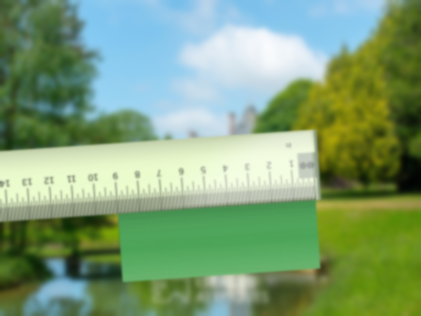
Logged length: 9 in
